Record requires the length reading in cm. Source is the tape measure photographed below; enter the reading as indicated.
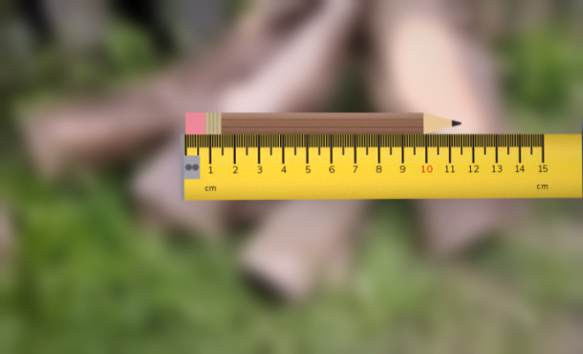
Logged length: 11.5 cm
